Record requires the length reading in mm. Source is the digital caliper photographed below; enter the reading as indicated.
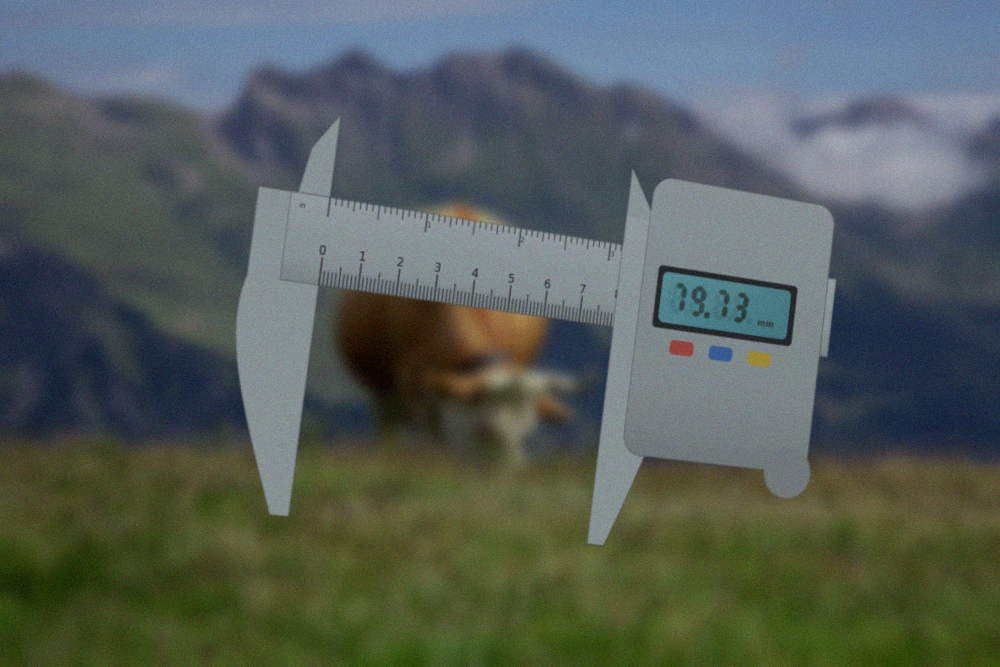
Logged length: 79.73 mm
